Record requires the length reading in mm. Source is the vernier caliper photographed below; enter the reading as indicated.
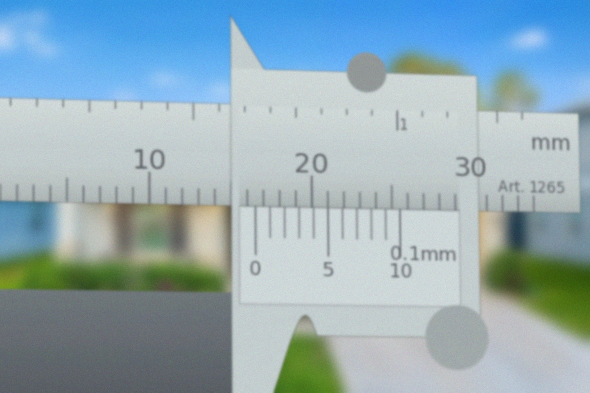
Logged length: 16.5 mm
